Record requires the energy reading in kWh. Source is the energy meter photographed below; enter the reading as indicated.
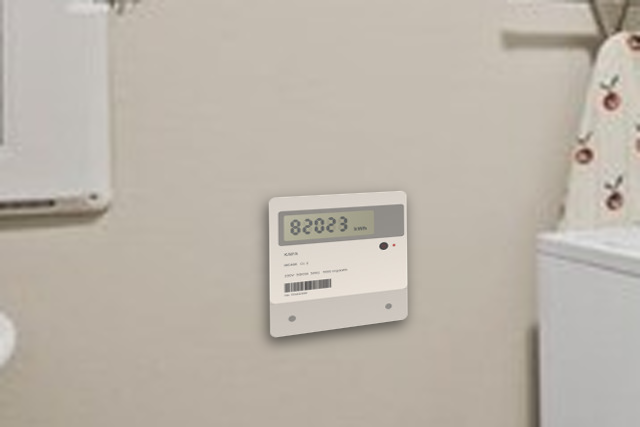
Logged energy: 82023 kWh
